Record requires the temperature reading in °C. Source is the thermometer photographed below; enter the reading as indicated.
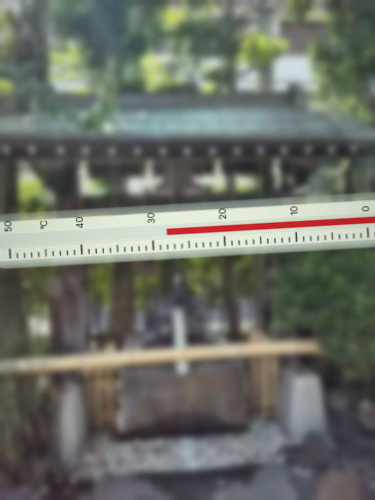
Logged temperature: 28 °C
